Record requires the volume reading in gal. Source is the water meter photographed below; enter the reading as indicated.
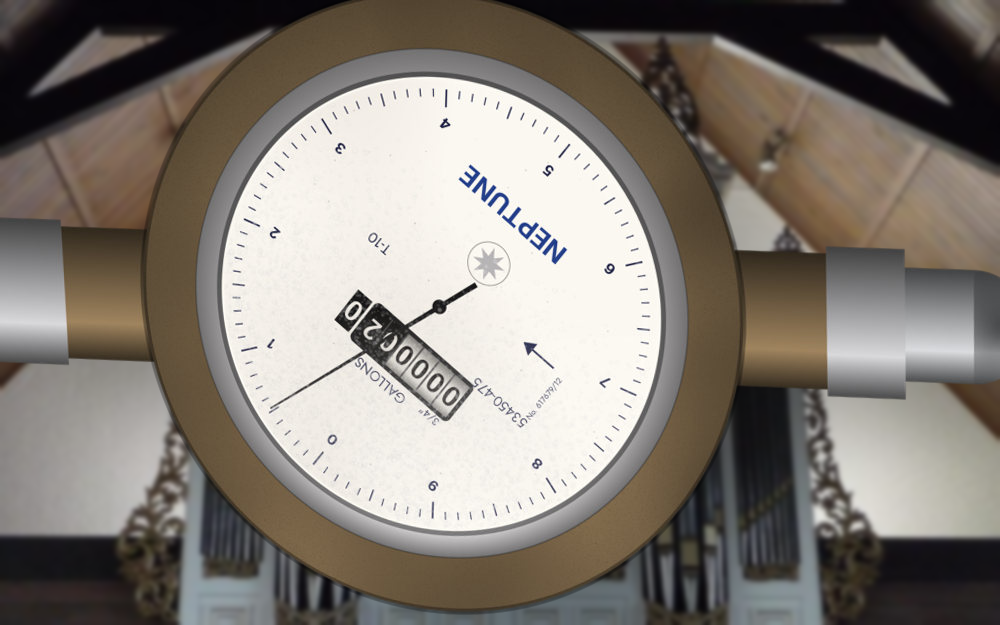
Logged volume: 20.5 gal
